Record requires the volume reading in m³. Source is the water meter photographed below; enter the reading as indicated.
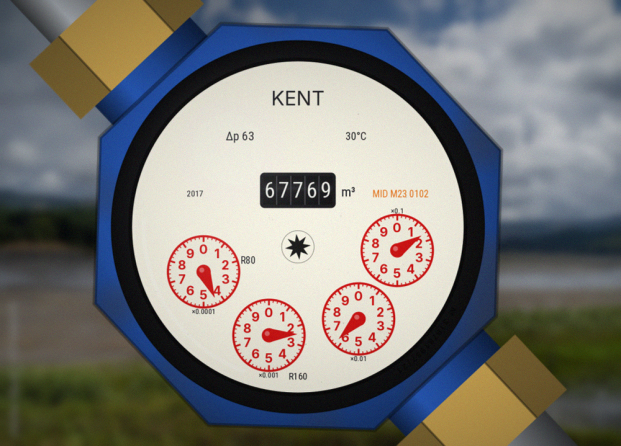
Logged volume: 67769.1624 m³
